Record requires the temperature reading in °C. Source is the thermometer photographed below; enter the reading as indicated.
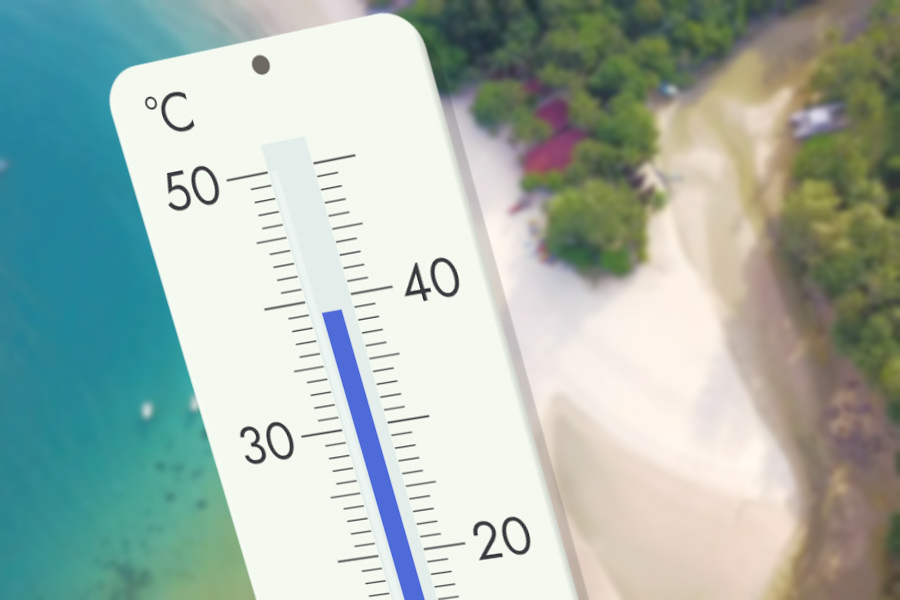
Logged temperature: 39 °C
